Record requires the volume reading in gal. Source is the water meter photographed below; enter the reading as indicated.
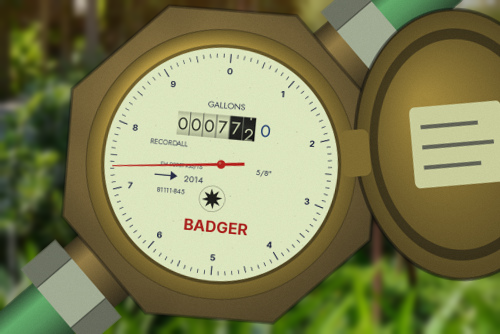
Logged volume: 7717.3 gal
